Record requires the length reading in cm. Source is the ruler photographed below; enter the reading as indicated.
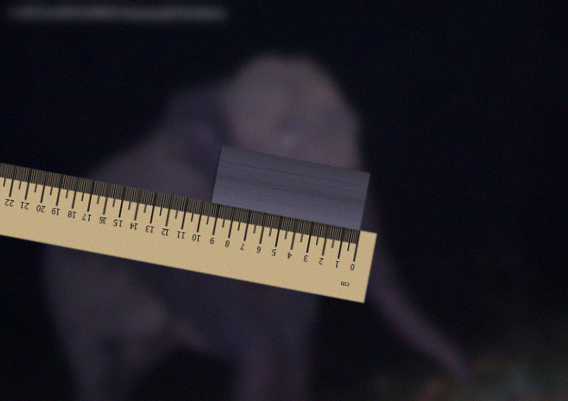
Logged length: 9.5 cm
